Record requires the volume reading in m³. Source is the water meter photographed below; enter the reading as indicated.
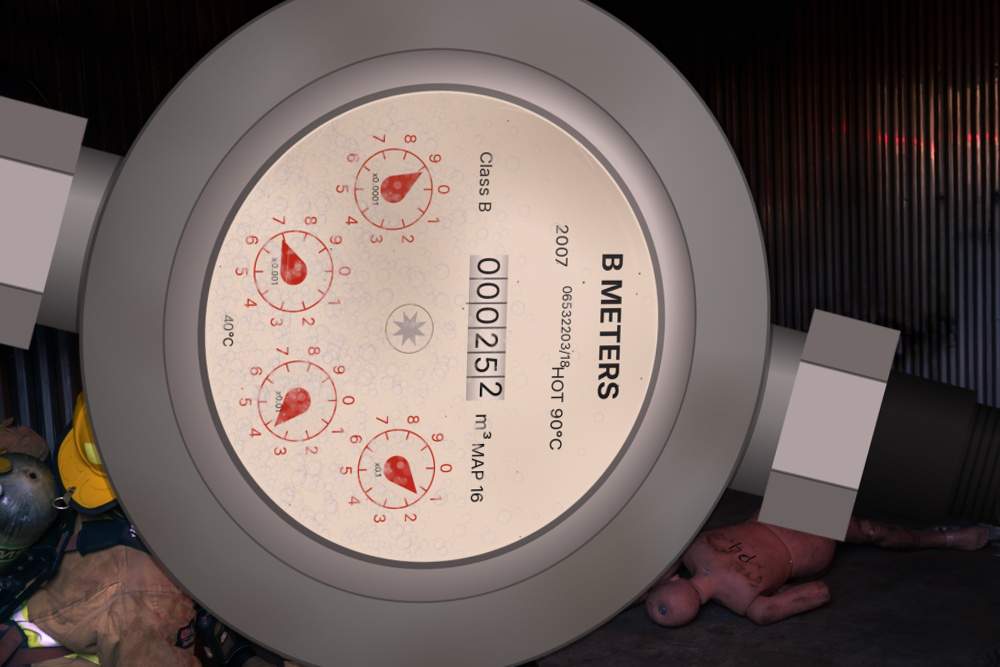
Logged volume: 252.1369 m³
